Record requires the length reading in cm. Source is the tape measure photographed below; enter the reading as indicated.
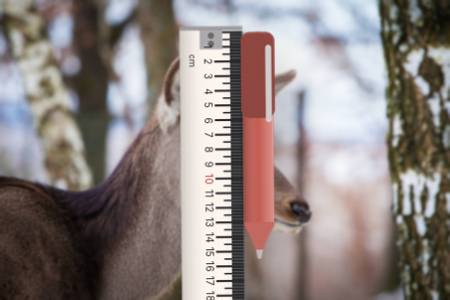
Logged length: 15.5 cm
